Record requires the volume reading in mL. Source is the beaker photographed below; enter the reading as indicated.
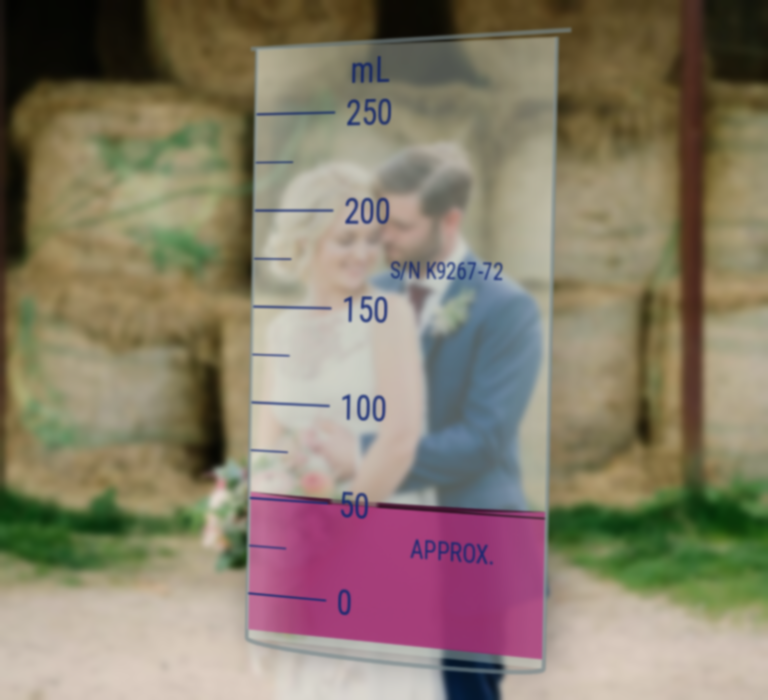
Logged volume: 50 mL
